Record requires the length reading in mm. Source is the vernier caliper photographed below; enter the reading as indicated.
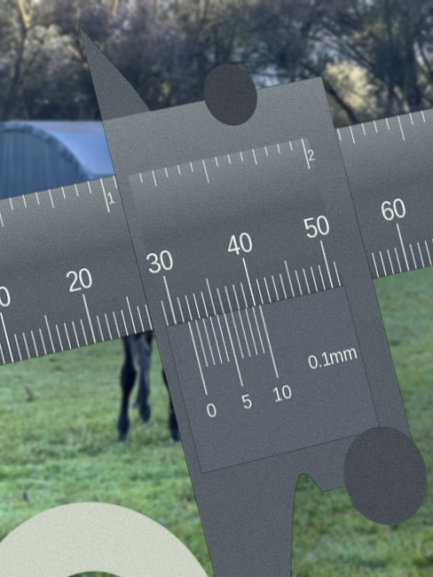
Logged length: 31.6 mm
